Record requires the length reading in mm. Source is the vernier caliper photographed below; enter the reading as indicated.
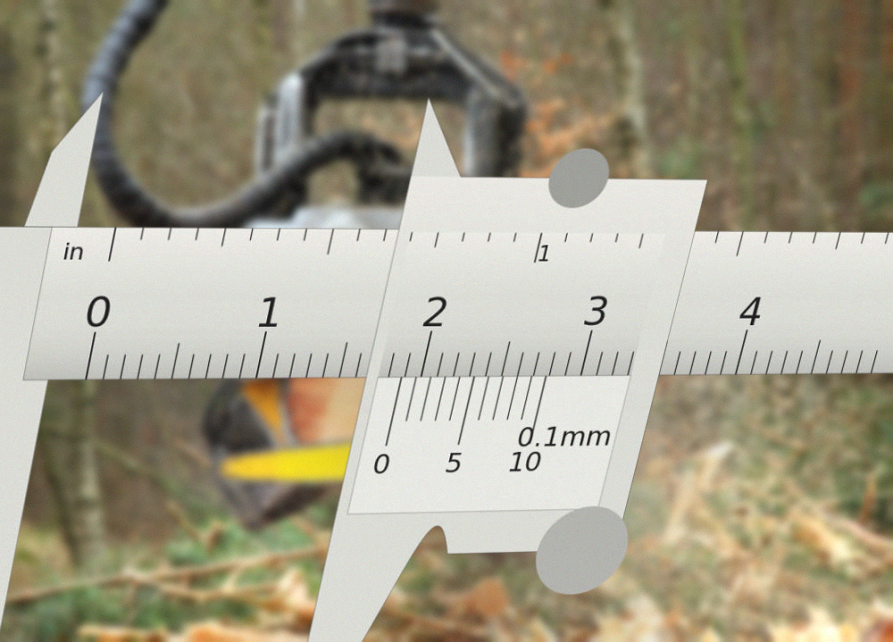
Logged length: 18.8 mm
